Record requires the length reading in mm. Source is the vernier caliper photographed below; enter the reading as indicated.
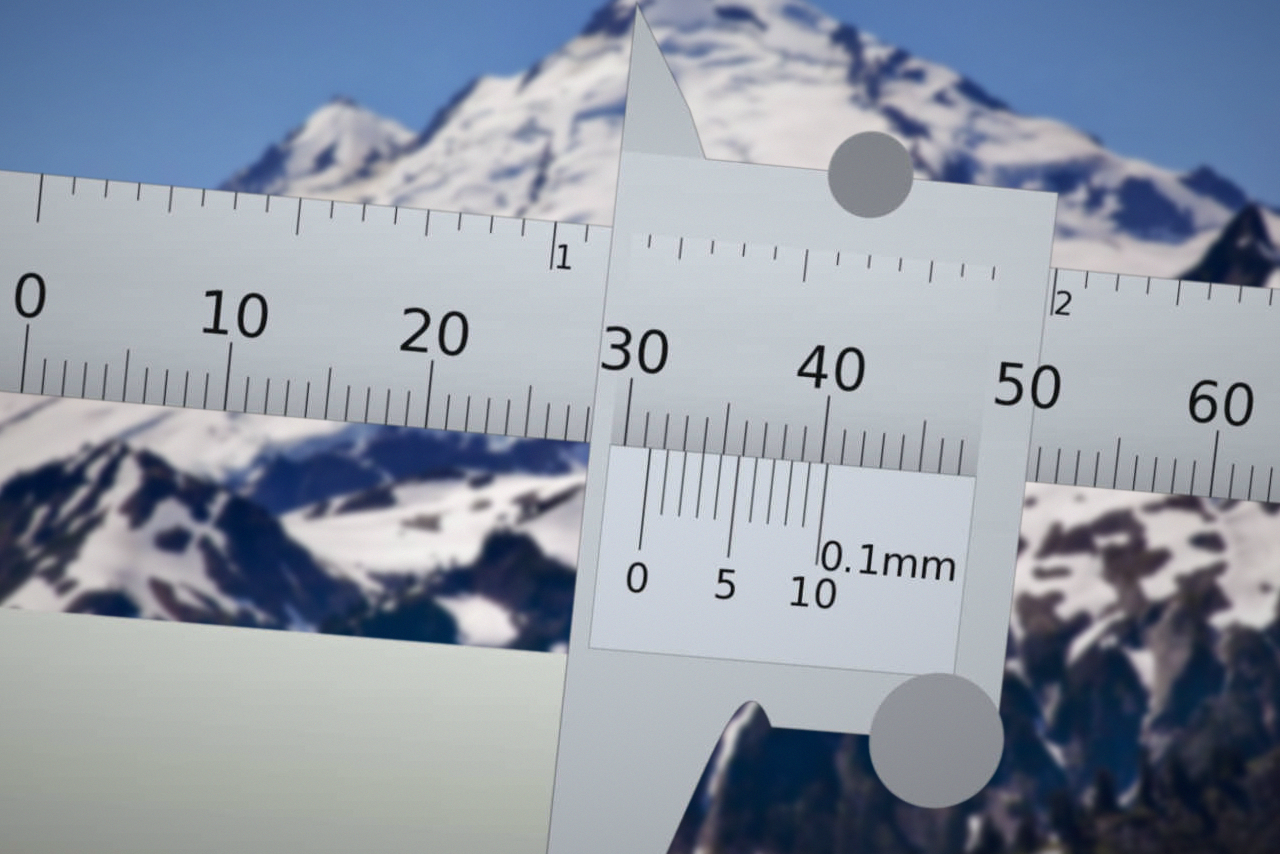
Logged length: 31.3 mm
